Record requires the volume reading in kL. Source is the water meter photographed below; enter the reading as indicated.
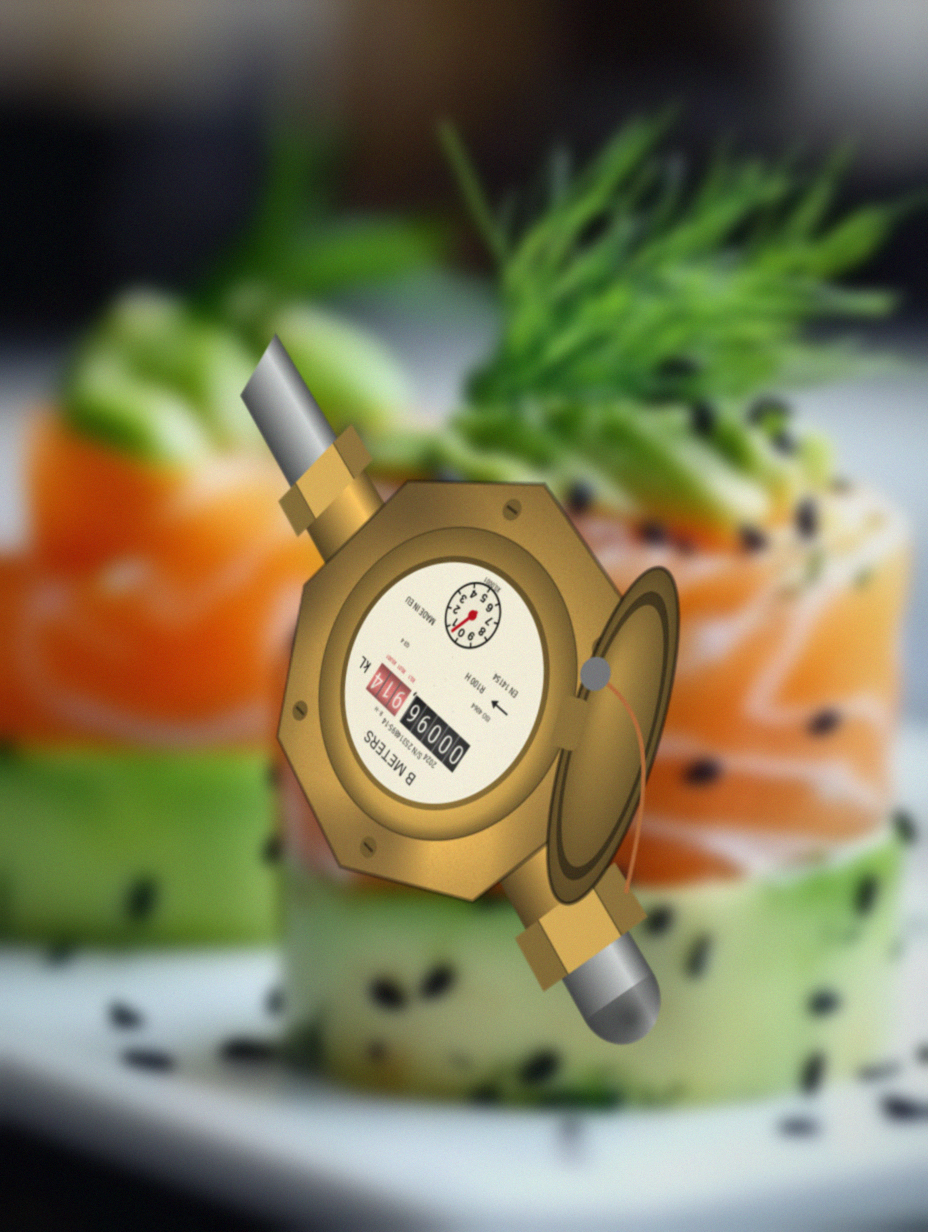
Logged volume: 96.9140 kL
